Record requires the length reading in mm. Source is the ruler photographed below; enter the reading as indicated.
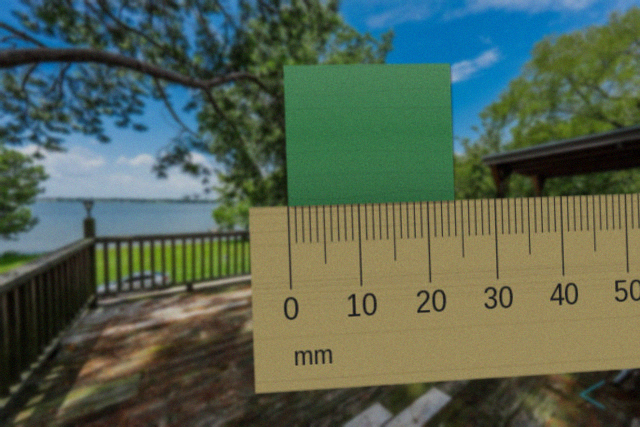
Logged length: 24 mm
